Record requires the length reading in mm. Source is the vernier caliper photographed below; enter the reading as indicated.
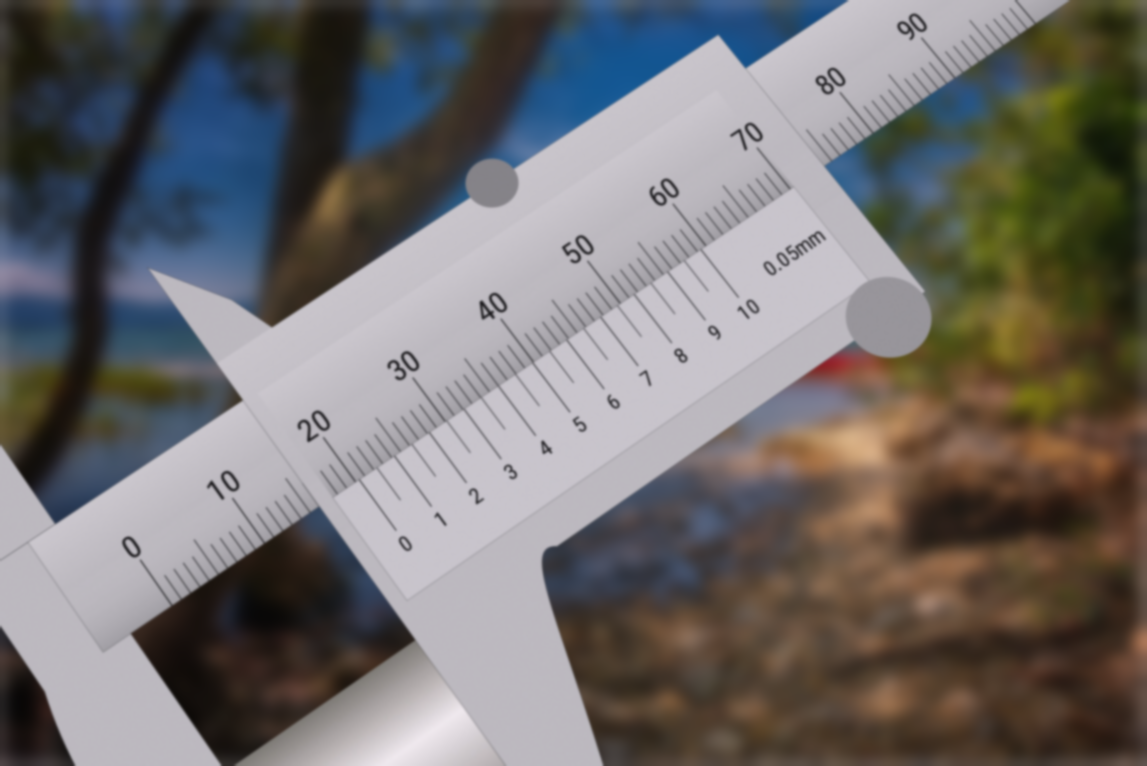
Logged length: 20.4 mm
